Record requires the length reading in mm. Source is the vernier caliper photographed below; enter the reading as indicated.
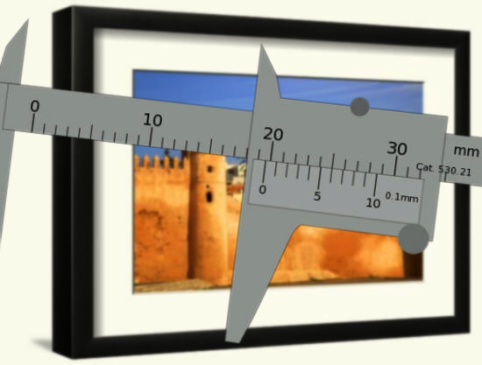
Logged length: 19.6 mm
